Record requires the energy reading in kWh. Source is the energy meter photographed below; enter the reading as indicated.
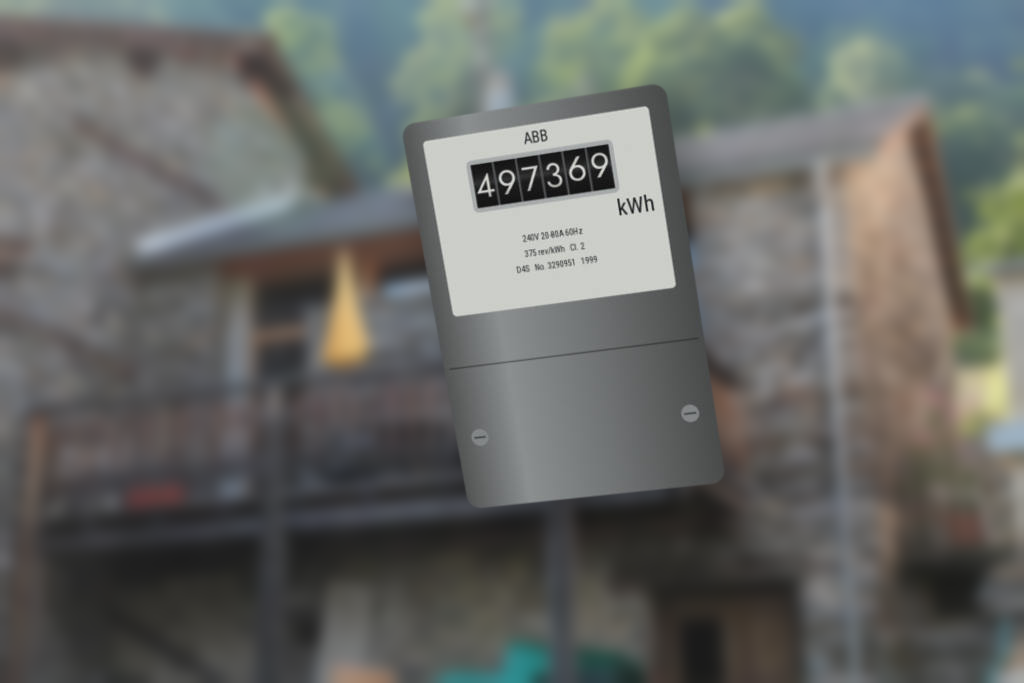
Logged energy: 497369 kWh
